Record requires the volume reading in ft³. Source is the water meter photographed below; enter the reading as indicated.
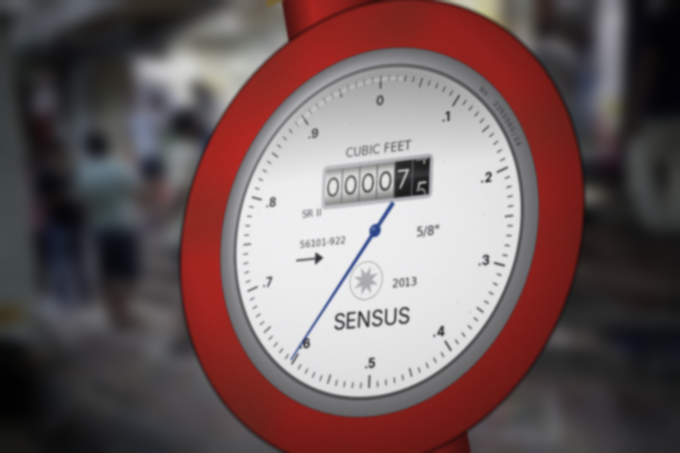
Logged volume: 74.60 ft³
